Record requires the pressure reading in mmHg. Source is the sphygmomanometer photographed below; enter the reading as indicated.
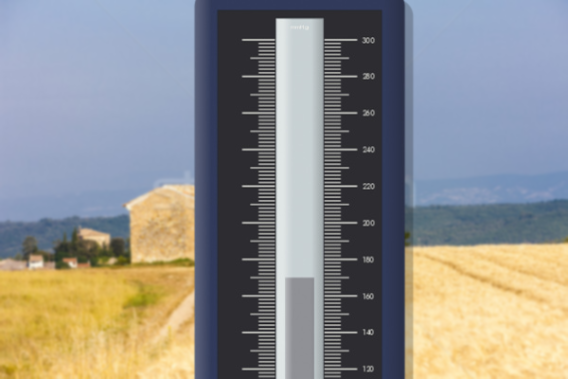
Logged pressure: 170 mmHg
